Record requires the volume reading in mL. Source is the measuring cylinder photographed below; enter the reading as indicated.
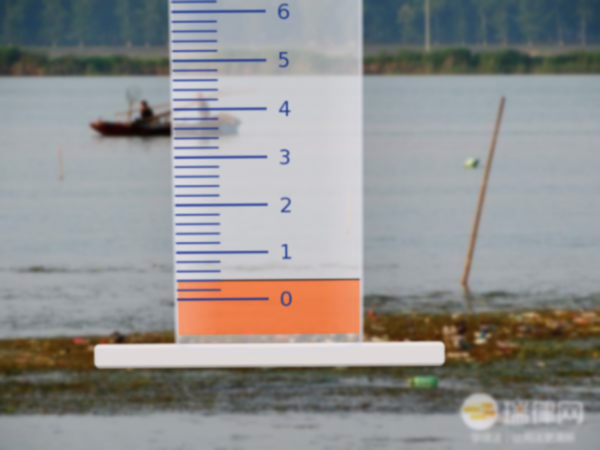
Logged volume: 0.4 mL
